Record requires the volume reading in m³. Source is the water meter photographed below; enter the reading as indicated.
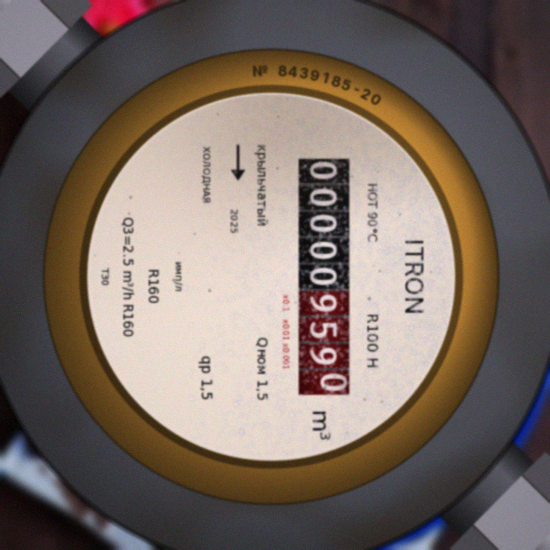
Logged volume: 0.9590 m³
